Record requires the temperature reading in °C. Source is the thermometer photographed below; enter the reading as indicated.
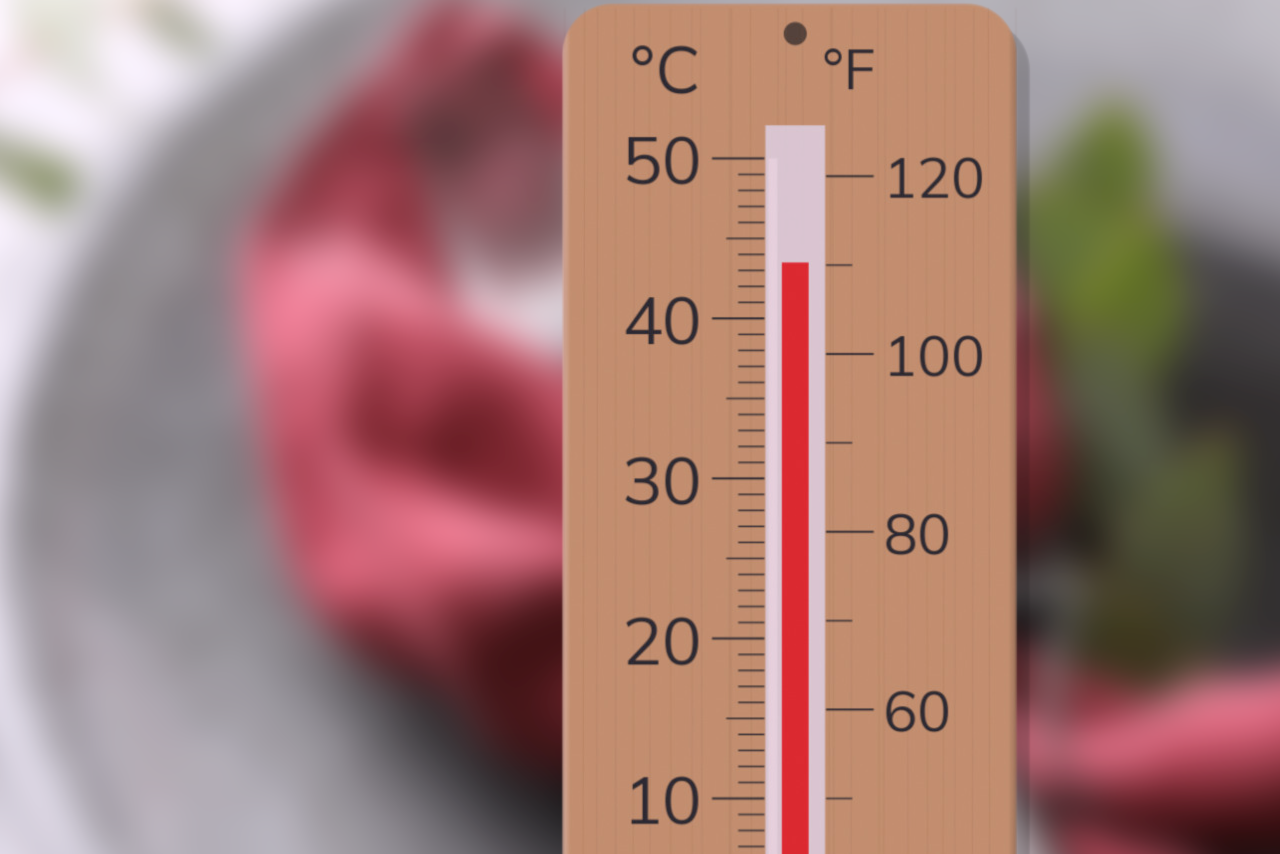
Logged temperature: 43.5 °C
